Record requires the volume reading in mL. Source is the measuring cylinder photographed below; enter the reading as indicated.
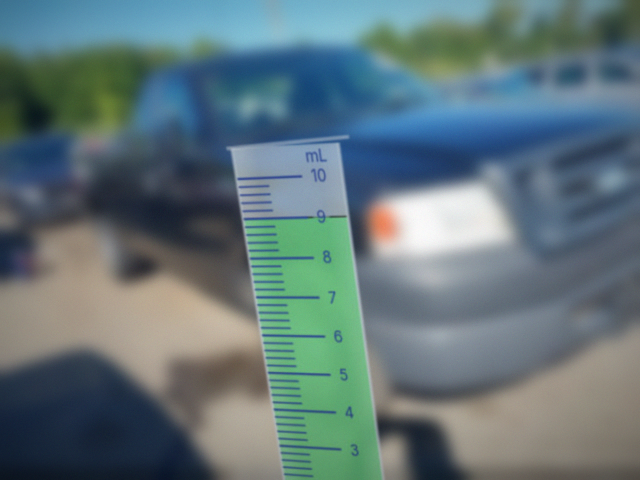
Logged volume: 9 mL
